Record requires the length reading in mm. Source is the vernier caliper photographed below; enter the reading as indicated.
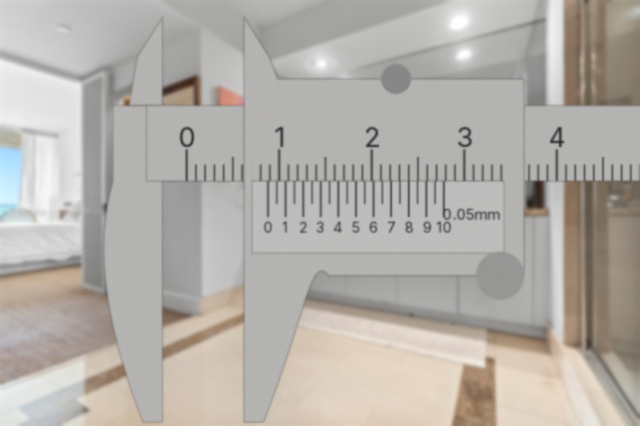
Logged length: 8.8 mm
